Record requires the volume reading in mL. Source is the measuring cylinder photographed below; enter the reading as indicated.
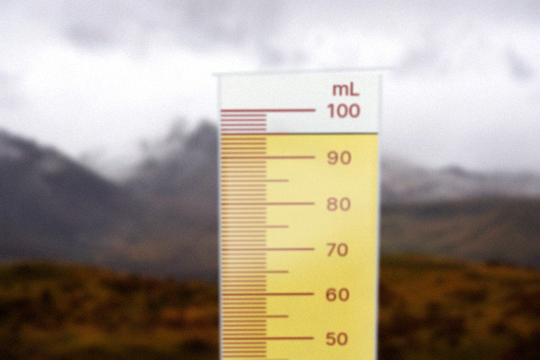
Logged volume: 95 mL
